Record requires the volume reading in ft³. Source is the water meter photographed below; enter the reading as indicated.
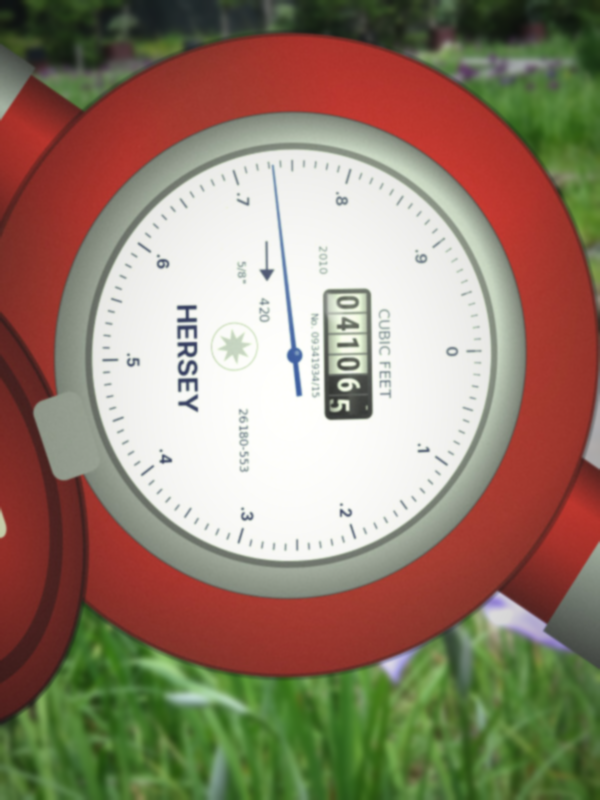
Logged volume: 41064.73 ft³
